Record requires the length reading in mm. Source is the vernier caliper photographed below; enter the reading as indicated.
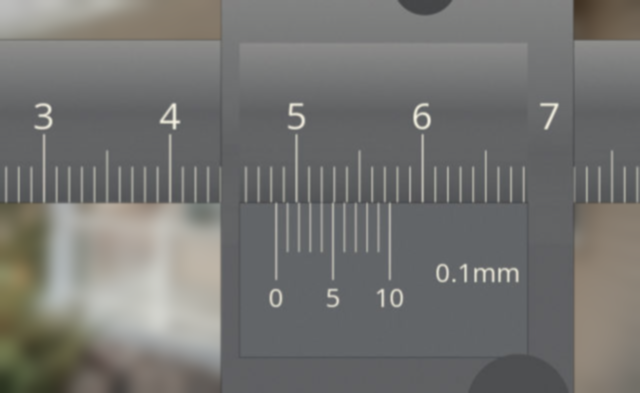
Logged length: 48.4 mm
